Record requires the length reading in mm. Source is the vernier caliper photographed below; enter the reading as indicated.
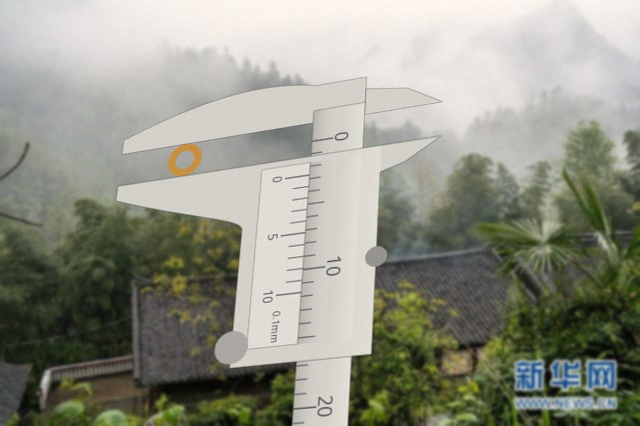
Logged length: 2.7 mm
